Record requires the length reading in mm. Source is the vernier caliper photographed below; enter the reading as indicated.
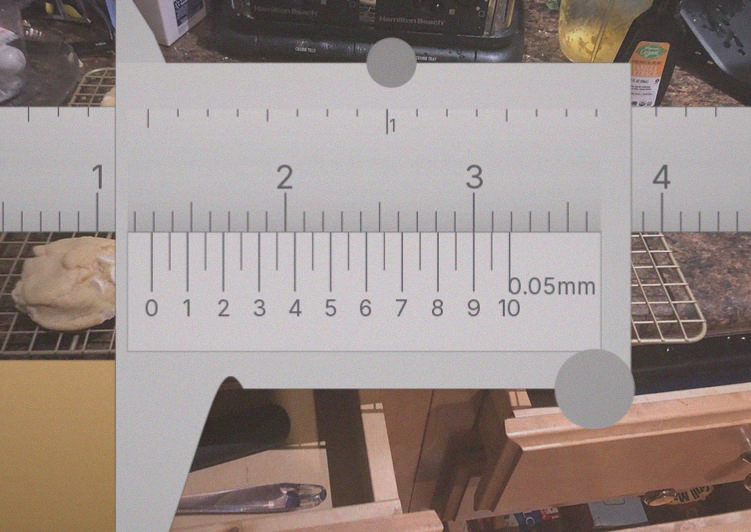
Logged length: 12.9 mm
